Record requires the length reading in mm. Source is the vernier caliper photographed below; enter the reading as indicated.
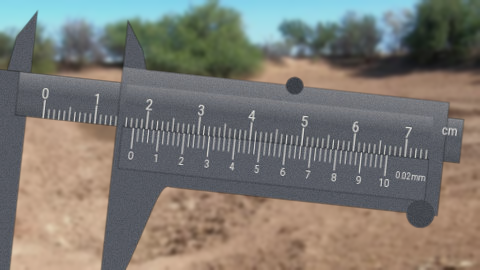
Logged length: 17.5 mm
